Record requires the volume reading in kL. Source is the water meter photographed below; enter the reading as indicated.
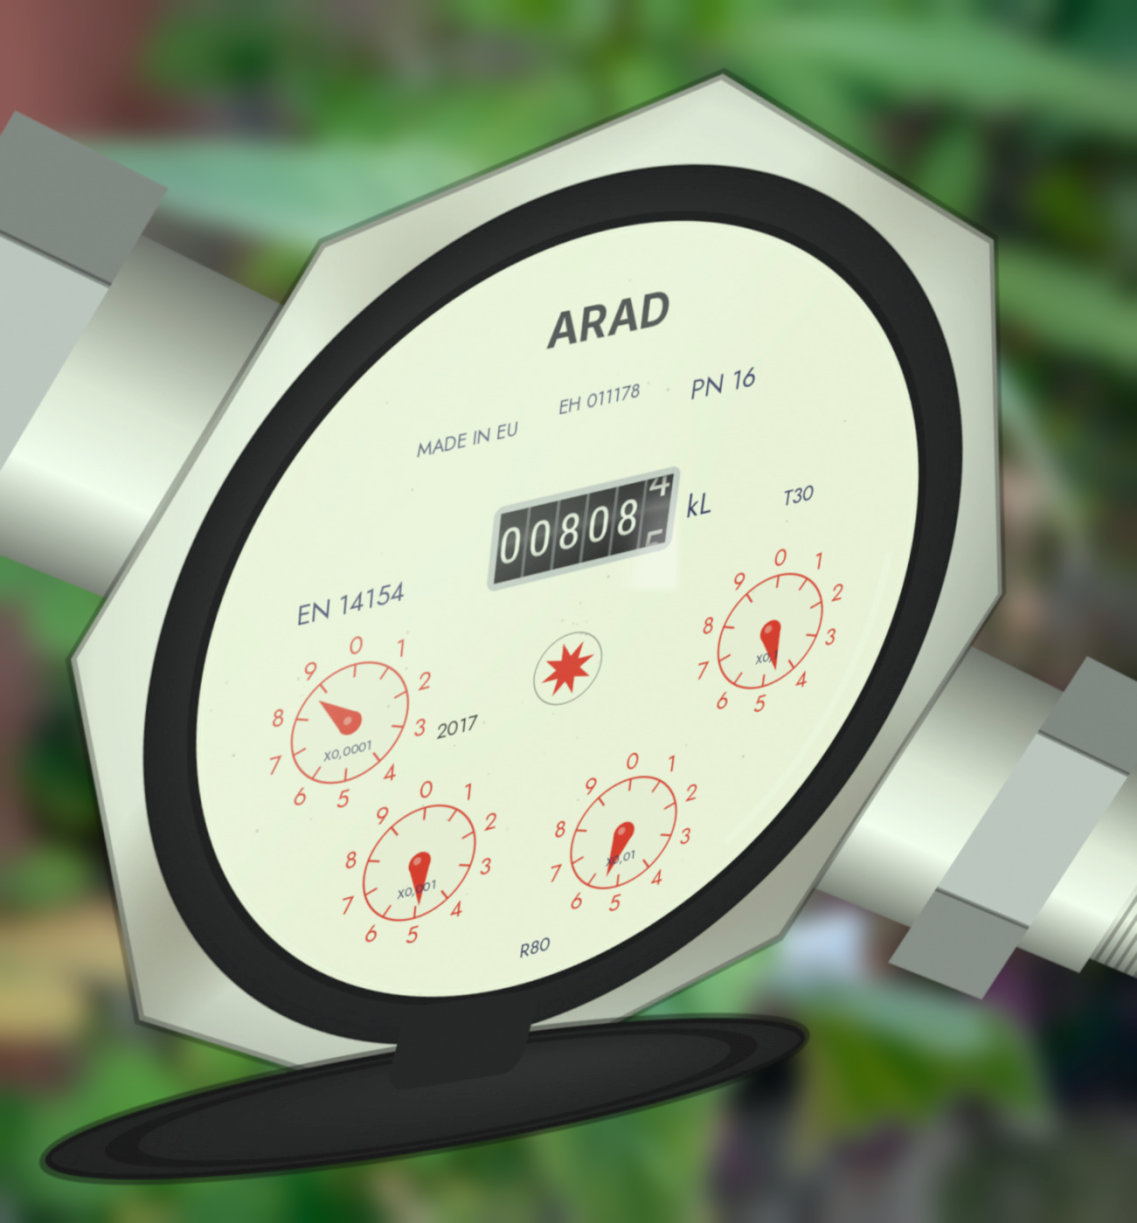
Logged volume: 8084.4548 kL
